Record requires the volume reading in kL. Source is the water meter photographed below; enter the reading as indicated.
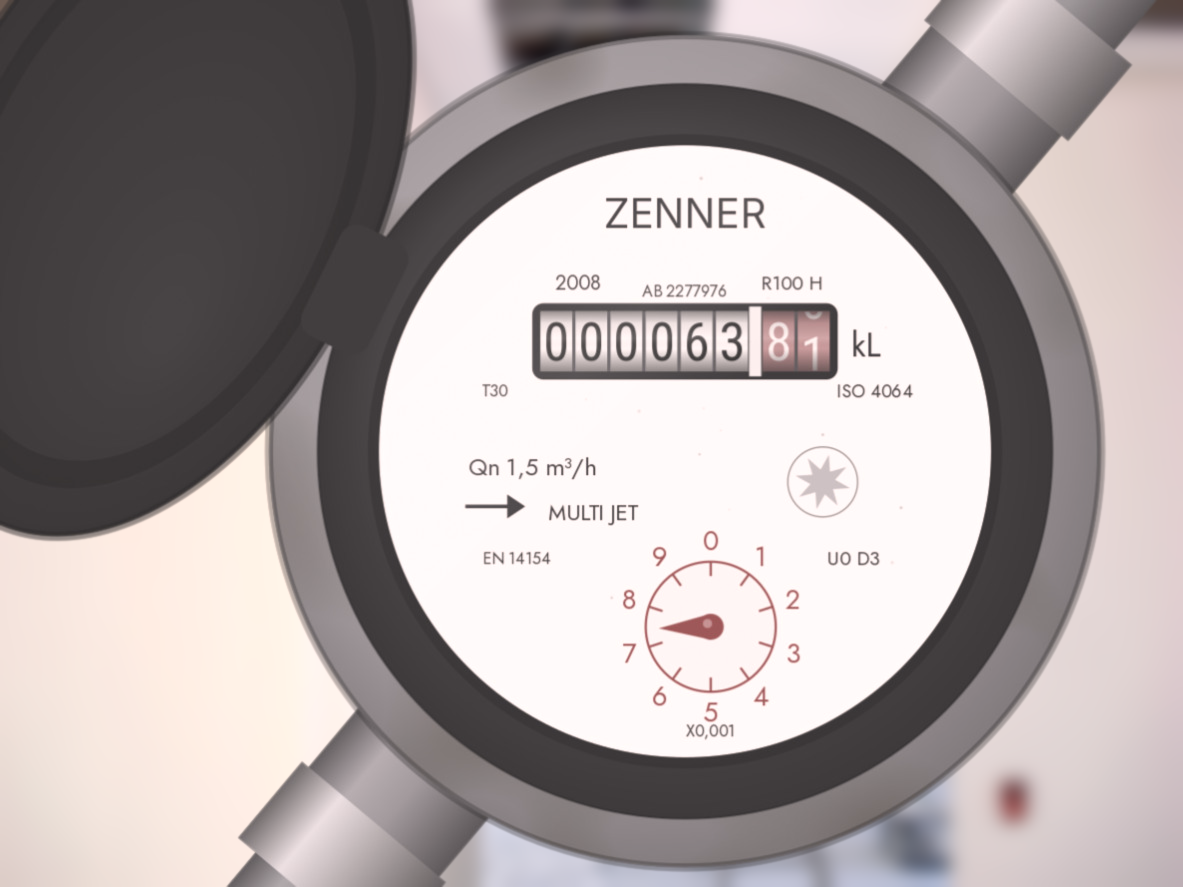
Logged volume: 63.807 kL
